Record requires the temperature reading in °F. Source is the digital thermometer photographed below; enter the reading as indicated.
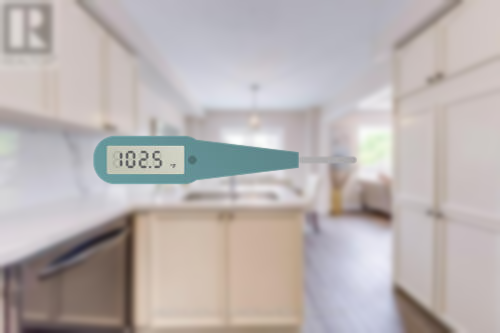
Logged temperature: 102.5 °F
